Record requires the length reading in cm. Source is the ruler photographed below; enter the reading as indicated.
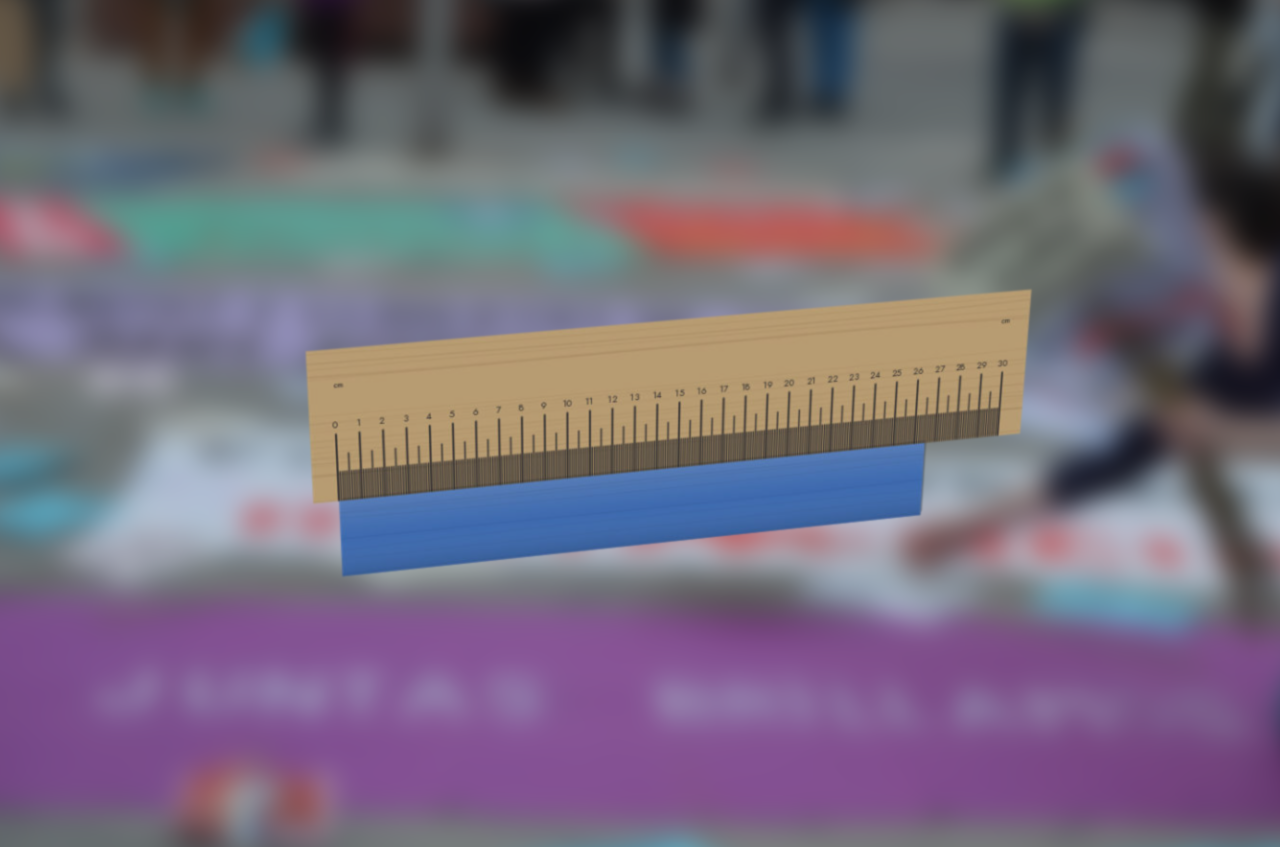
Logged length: 26.5 cm
